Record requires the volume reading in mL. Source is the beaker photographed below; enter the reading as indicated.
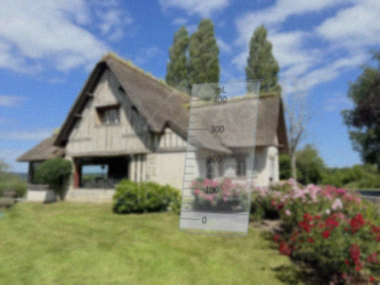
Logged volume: 25 mL
